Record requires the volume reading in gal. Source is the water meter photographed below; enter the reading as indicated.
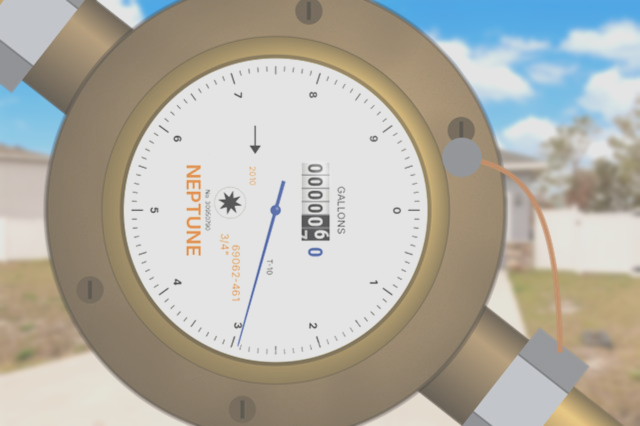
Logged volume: 62.9 gal
